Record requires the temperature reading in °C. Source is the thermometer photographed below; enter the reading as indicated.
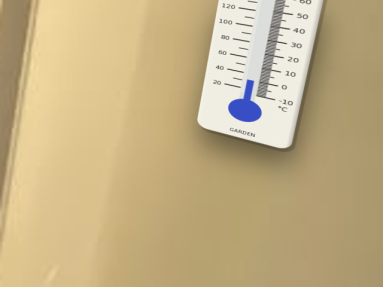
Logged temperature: 0 °C
